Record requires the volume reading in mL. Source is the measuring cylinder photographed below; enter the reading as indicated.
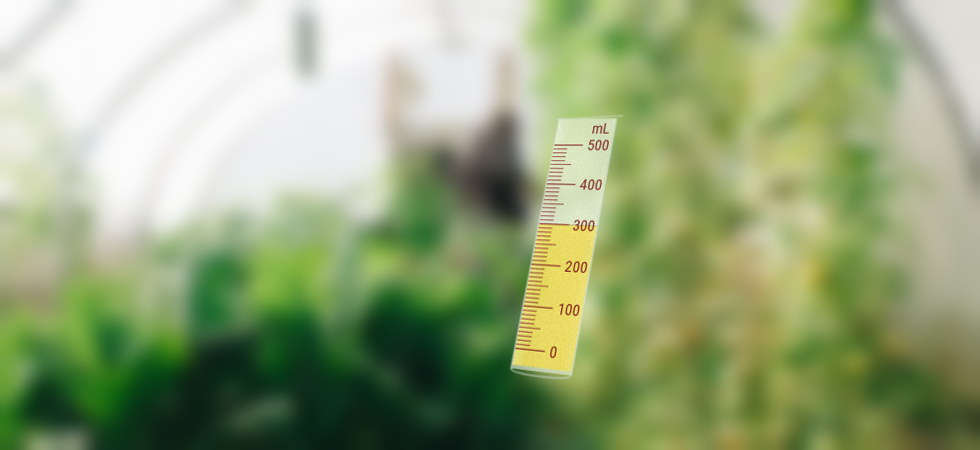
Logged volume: 300 mL
